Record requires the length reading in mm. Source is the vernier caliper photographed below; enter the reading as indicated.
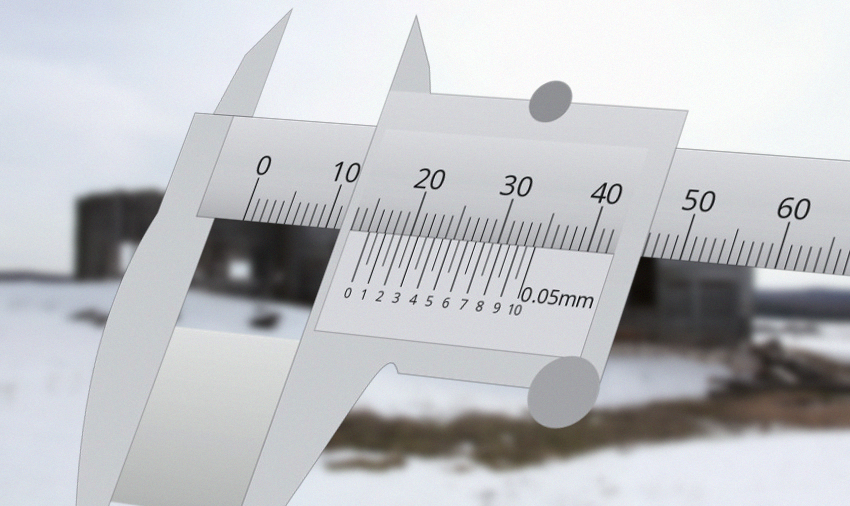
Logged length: 15.2 mm
